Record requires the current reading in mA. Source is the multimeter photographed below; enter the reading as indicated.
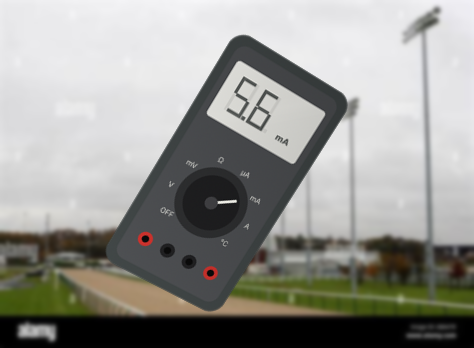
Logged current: 5.6 mA
